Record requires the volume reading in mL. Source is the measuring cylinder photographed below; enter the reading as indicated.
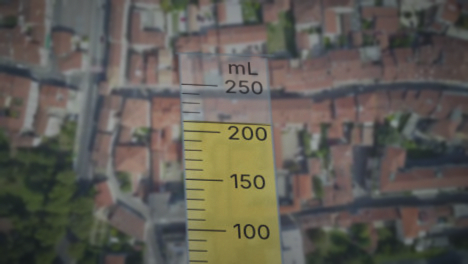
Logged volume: 210 mL
